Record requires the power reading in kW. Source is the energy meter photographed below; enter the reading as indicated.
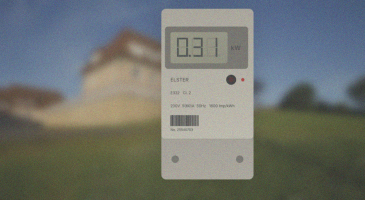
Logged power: 0.31 kW
